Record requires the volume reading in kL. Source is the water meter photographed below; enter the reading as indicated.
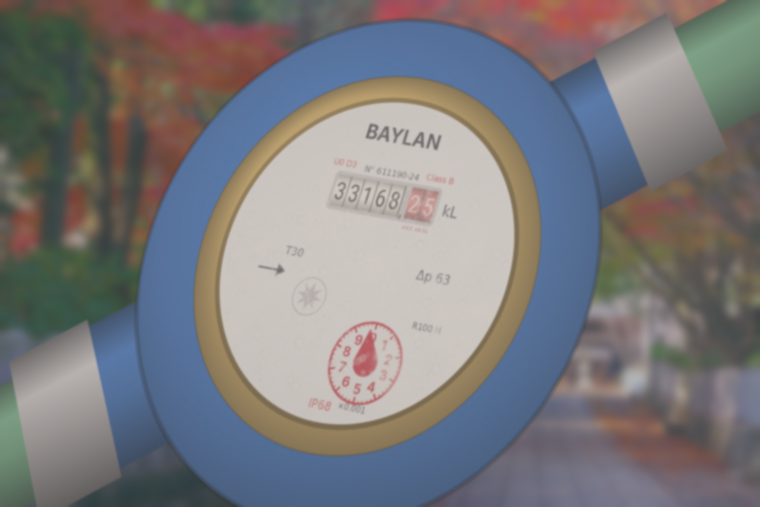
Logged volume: 33168.249 kL
